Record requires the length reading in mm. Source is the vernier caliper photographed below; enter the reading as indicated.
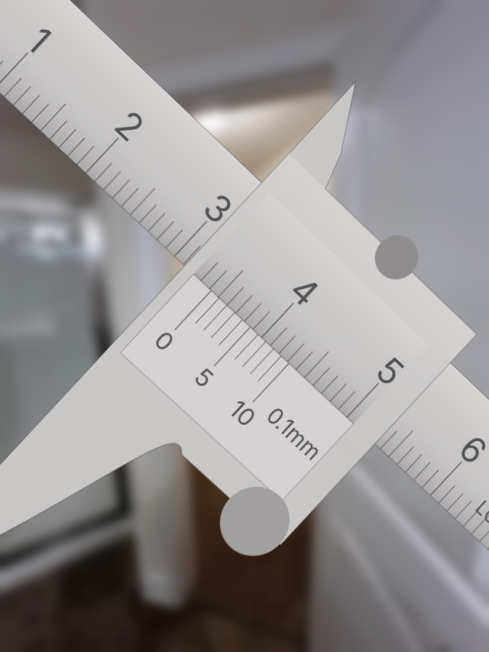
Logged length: 34.2 mm
